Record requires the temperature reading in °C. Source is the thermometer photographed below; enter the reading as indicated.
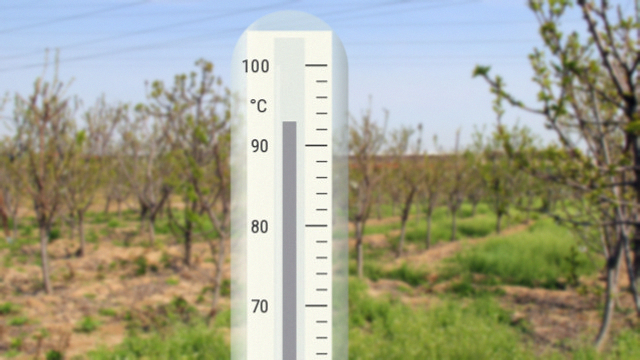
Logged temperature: 93 °C
